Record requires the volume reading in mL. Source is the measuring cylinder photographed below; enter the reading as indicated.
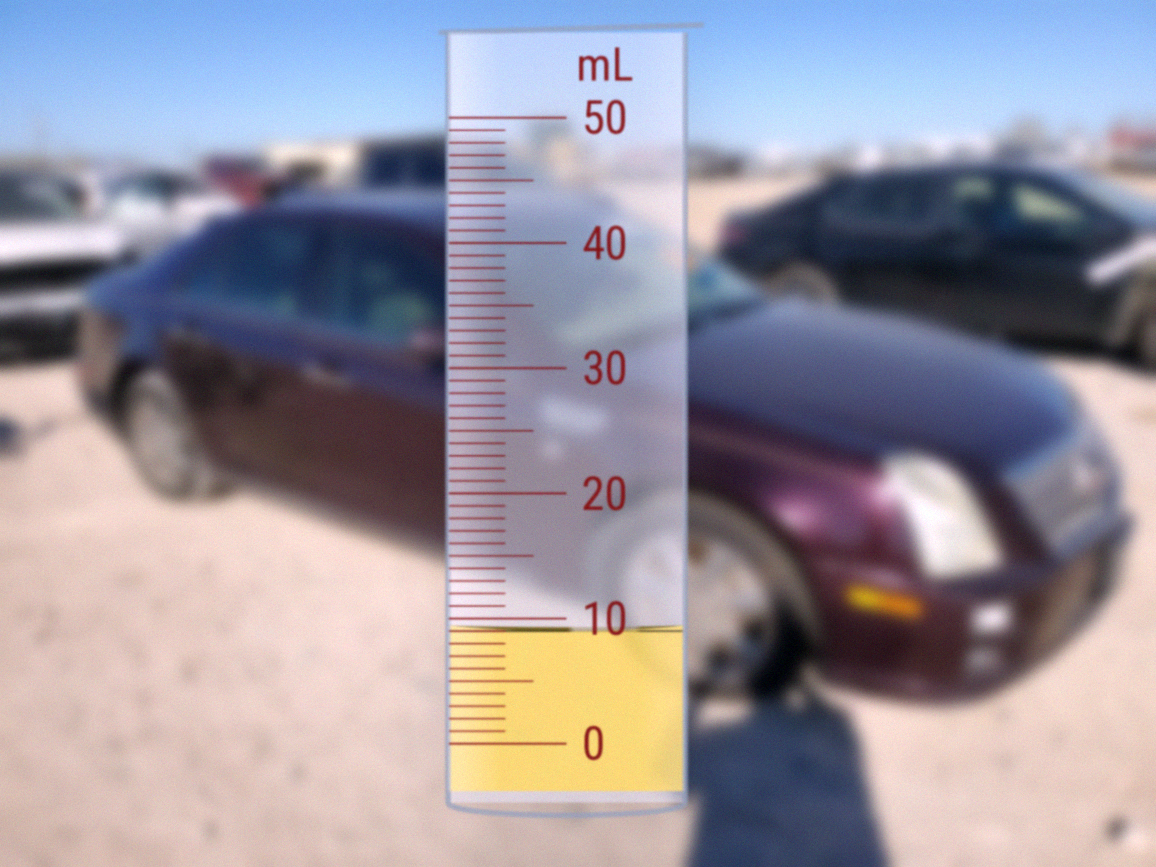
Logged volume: 9 mL
